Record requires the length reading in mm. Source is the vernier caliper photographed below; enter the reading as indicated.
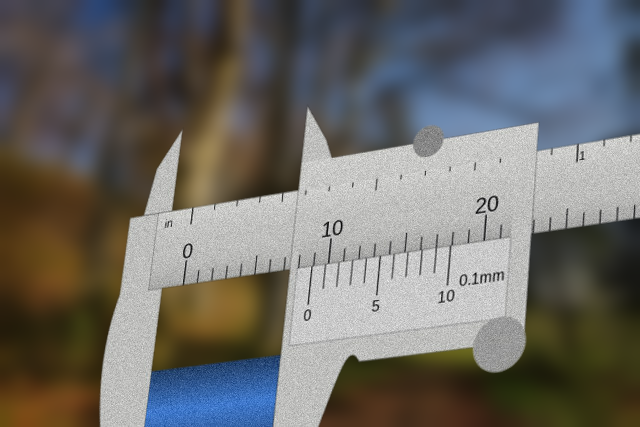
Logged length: 8.9 mm
